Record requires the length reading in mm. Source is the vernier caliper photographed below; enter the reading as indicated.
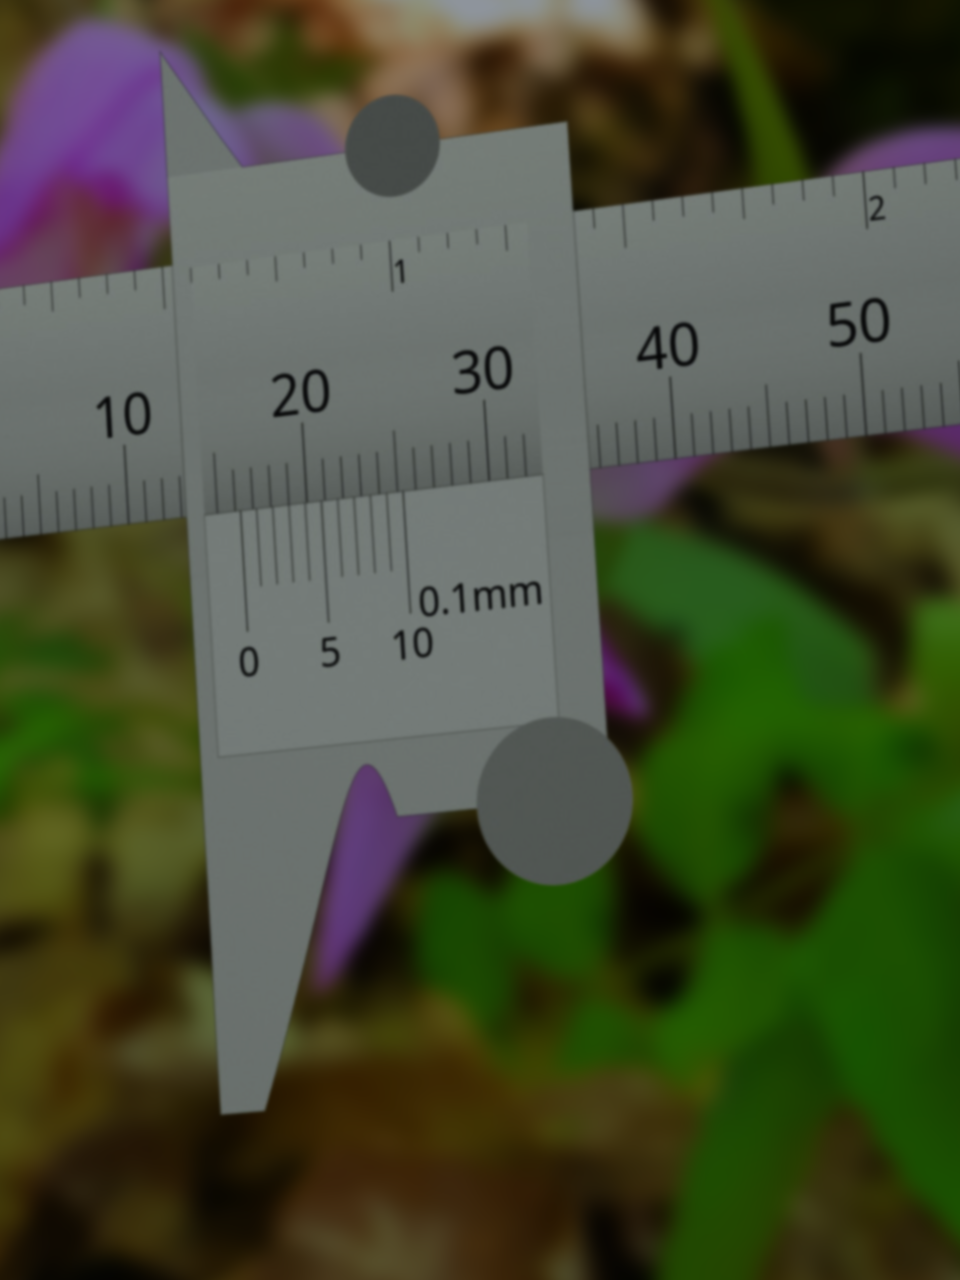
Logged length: 16.3 mm
